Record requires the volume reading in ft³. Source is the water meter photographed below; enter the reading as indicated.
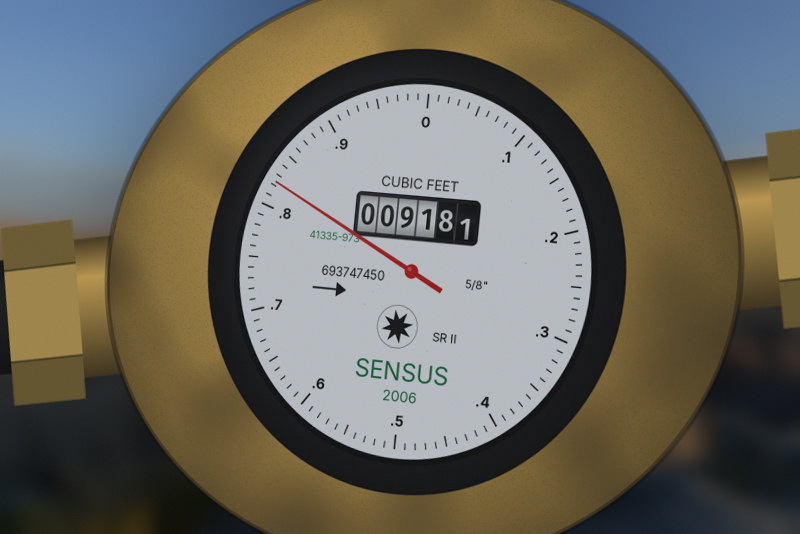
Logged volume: 9180.82 ft³
